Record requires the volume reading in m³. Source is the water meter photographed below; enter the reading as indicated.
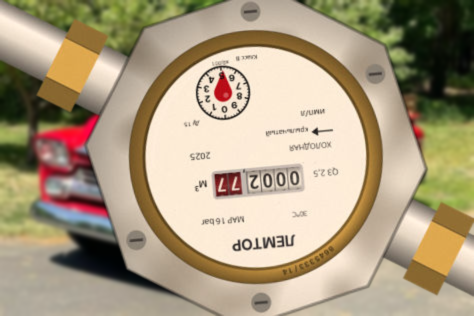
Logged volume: 2.775 m³
